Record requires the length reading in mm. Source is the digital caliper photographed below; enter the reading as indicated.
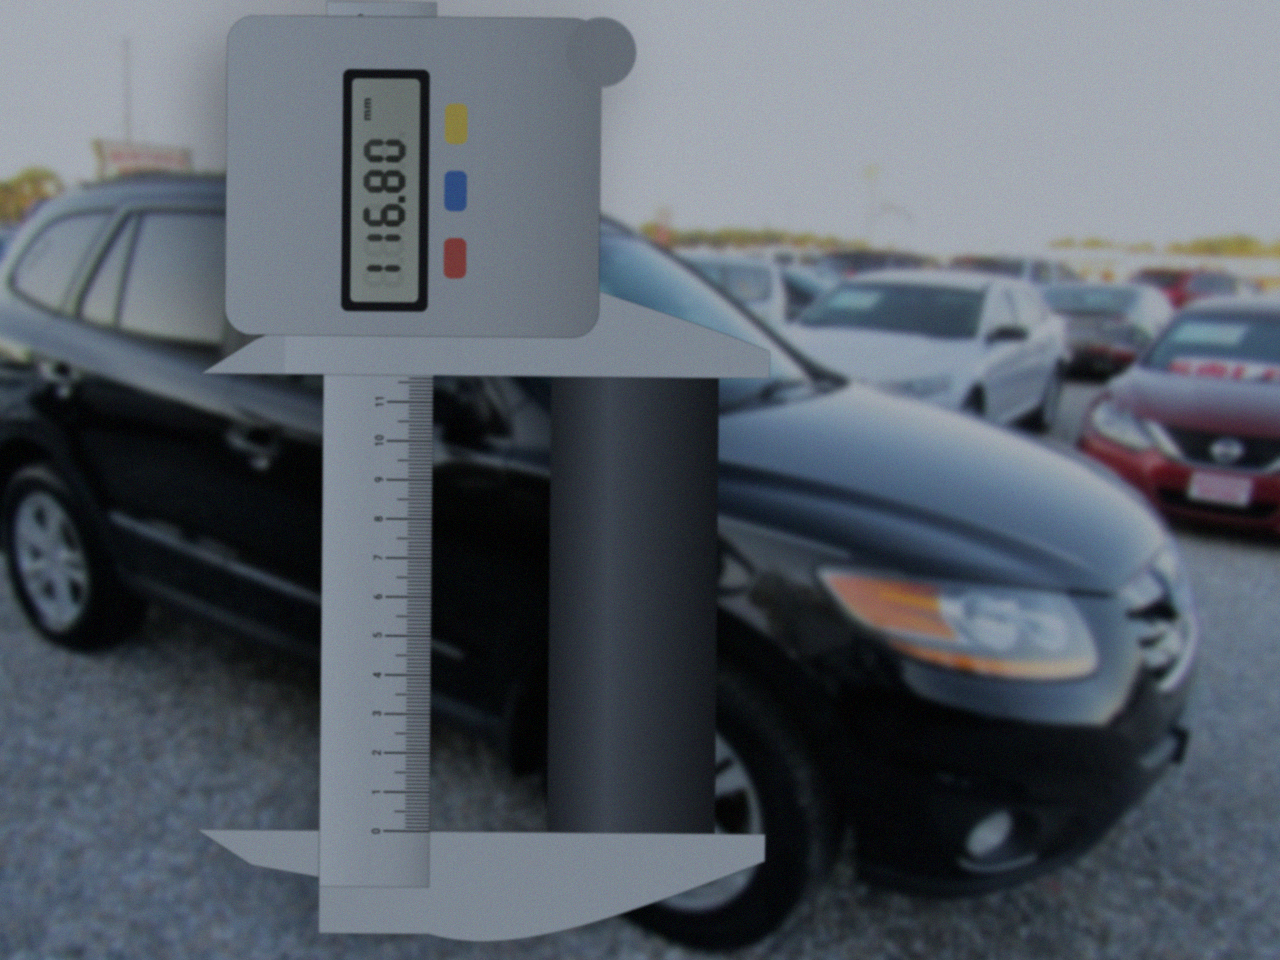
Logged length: 116.80 mm
